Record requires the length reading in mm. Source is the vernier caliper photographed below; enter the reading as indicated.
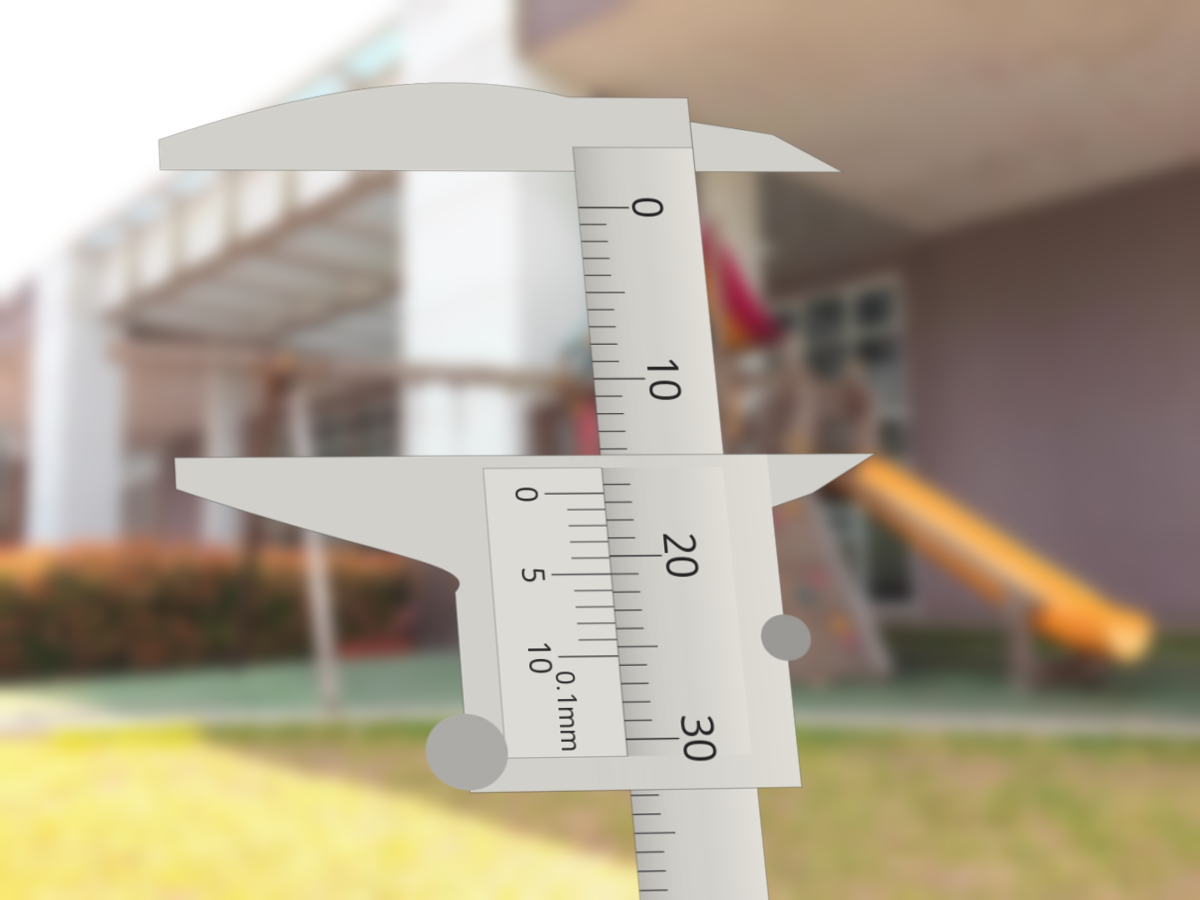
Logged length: 16.5 mm
